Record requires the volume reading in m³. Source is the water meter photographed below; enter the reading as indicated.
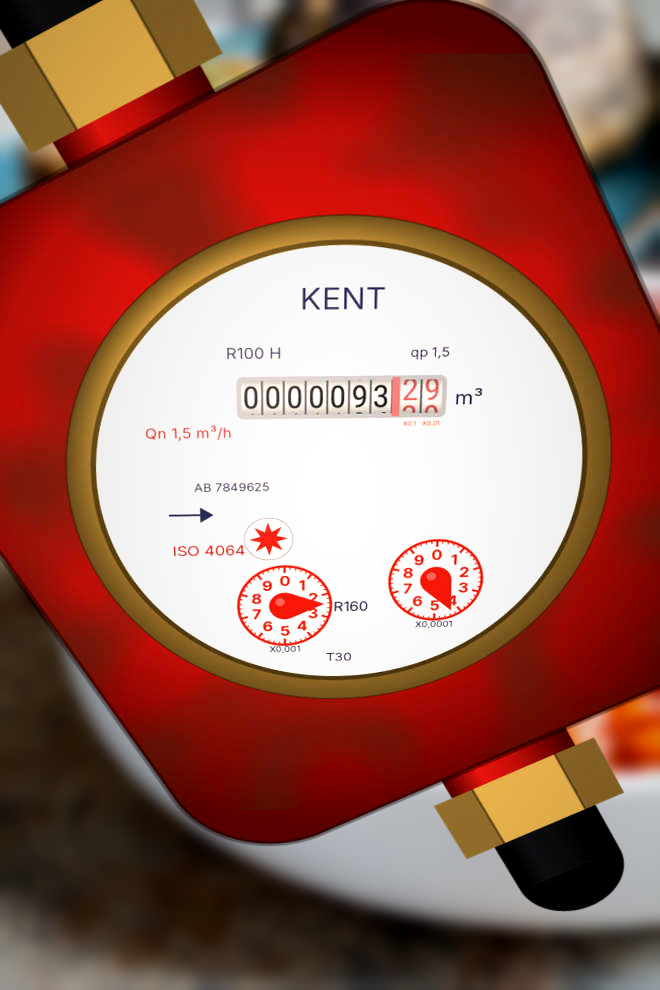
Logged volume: 93.2924 m³
